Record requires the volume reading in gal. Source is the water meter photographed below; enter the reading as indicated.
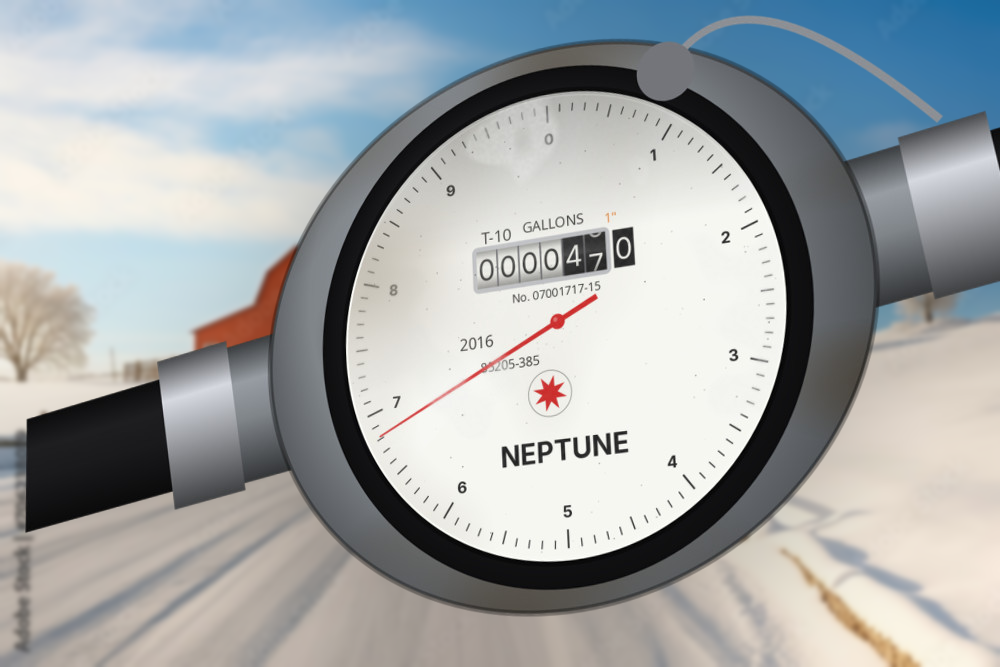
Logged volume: 466.8 gal
